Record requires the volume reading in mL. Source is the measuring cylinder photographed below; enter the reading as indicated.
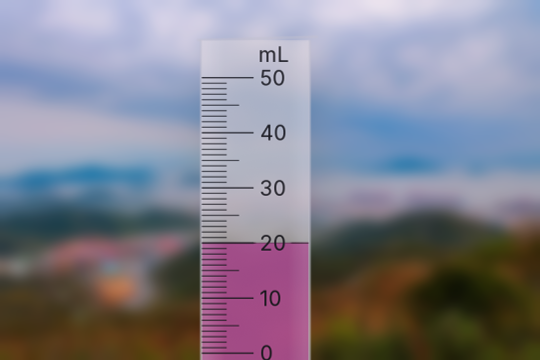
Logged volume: 20 mL
